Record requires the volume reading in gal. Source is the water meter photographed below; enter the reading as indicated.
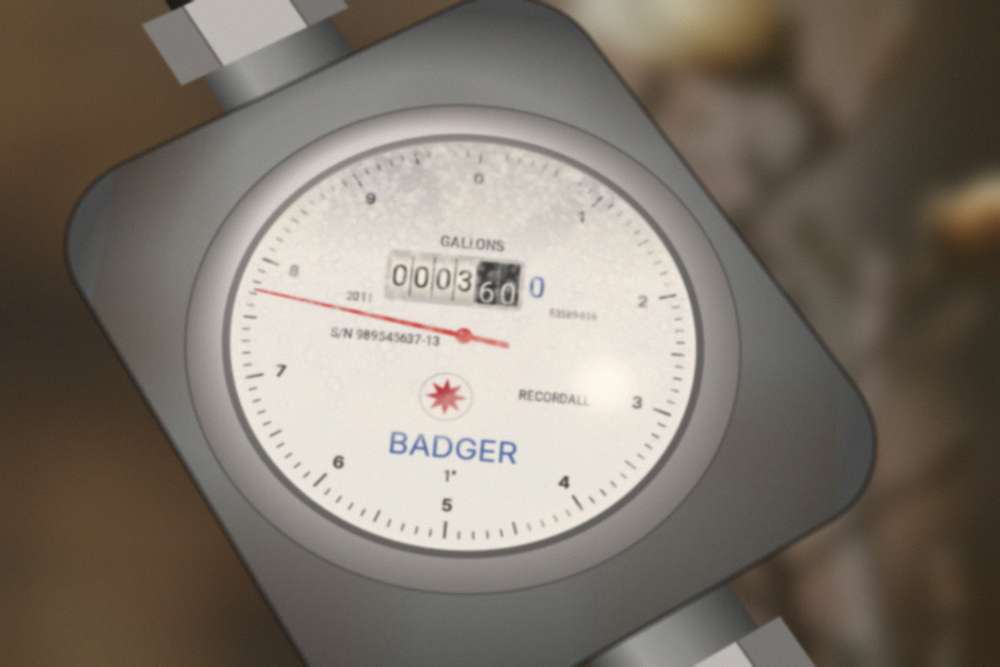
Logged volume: 3597.7 gal
